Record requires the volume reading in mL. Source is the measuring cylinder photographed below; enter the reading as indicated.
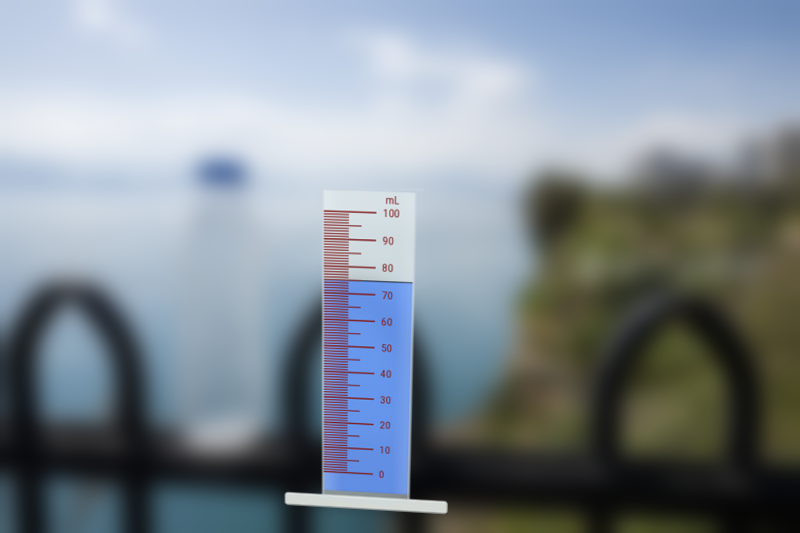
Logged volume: 75 mL
